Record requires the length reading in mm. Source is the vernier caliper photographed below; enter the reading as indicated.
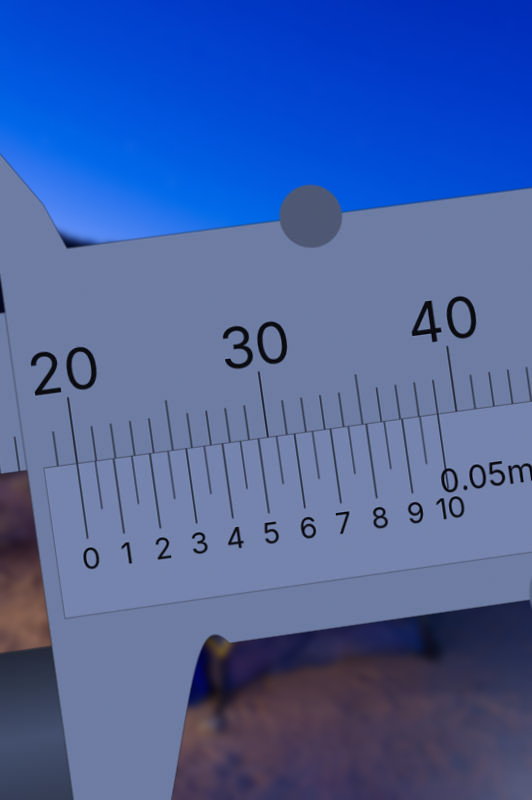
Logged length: 20.0 mm
